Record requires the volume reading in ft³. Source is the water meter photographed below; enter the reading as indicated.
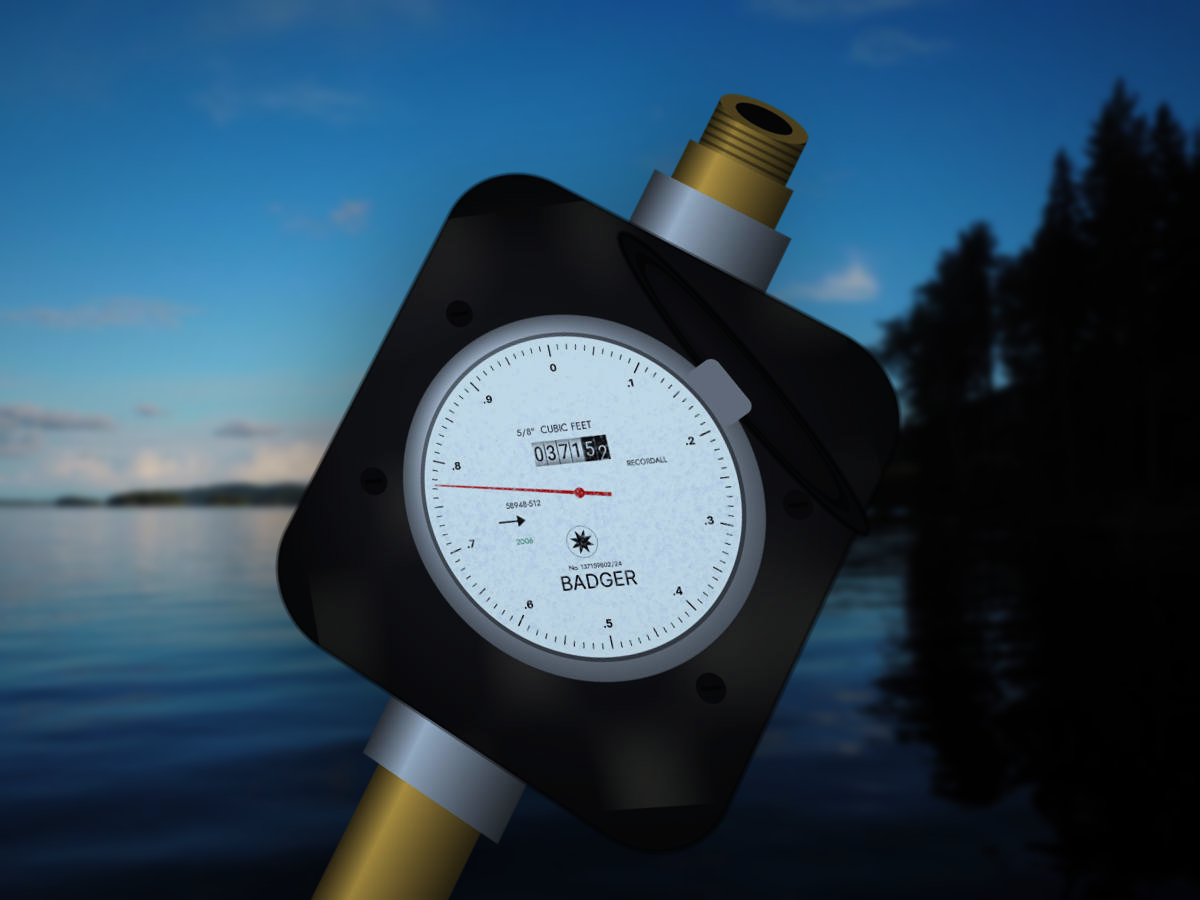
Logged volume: 37151.77 ft³
